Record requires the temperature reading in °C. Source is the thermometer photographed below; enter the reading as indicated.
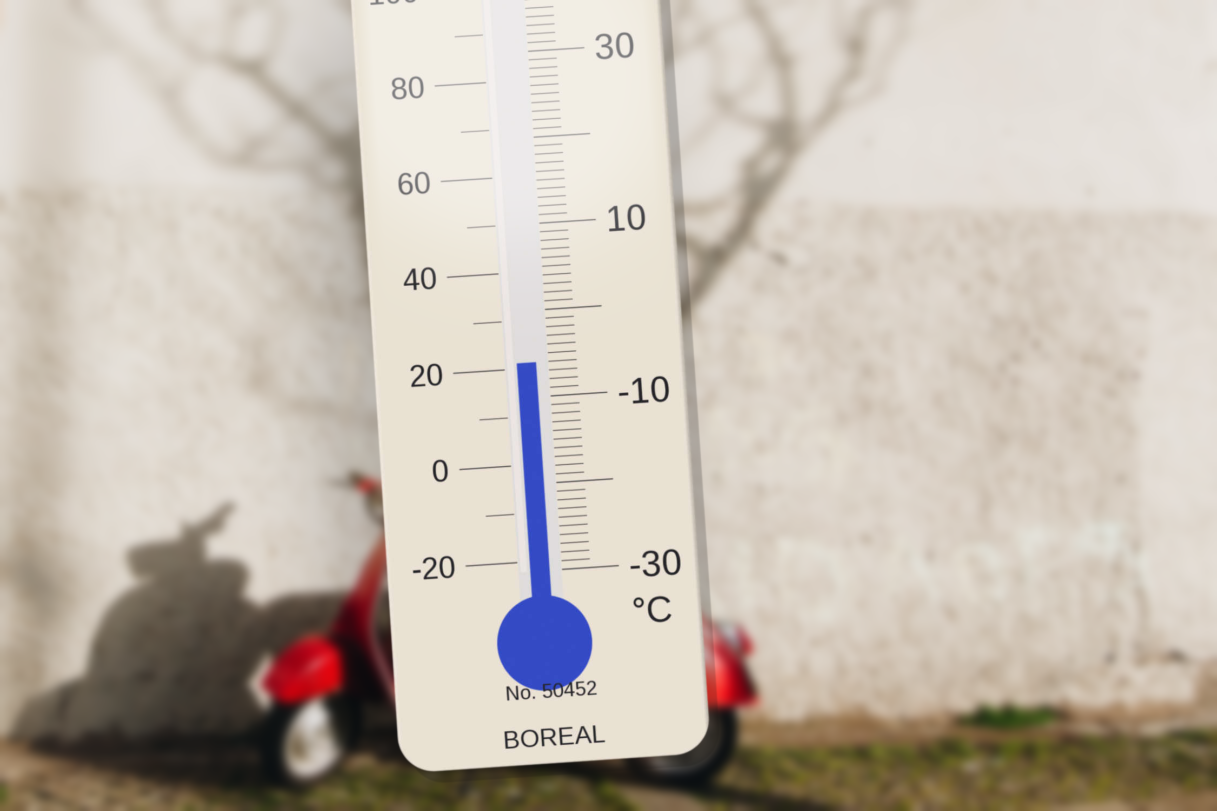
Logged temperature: -6 °C
